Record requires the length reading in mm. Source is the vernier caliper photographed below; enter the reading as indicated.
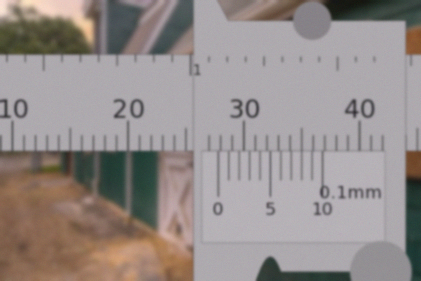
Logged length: 27.8 mm
